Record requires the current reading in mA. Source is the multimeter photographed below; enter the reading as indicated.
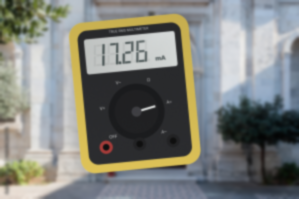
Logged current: 17.26 mA
